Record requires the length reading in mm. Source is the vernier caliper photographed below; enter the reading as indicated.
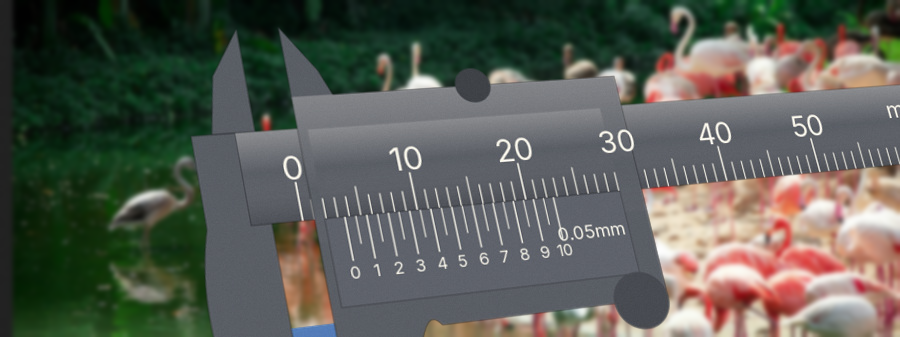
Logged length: 3.6 mm
